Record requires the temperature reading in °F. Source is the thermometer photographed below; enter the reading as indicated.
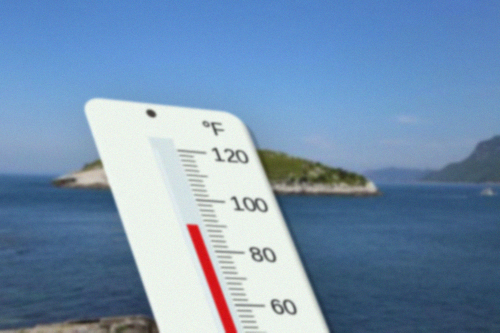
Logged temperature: 90 °F
